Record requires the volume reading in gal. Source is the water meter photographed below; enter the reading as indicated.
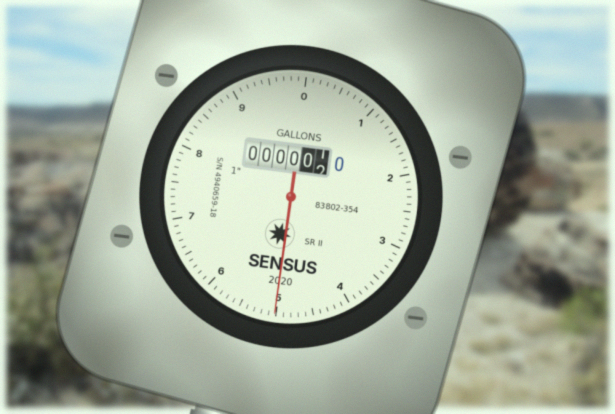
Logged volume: 15.0 gal
